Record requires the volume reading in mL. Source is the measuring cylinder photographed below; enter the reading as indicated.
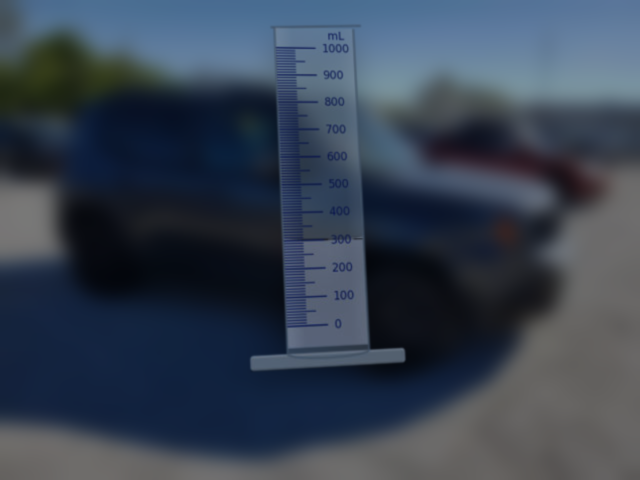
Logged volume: 300 mL
